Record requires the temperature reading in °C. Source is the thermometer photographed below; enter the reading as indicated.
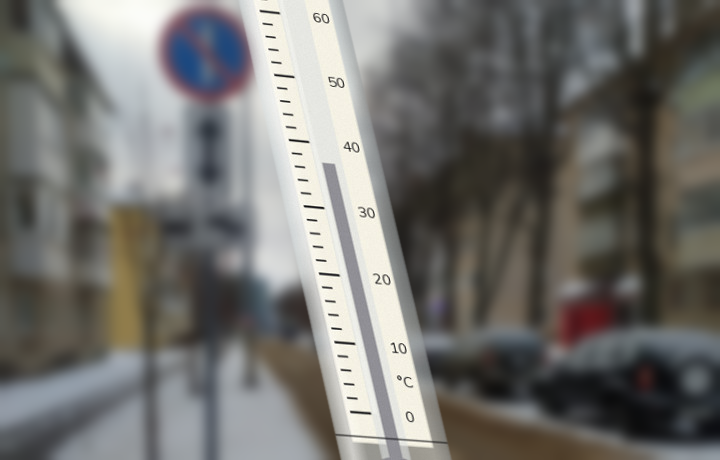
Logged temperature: 37 °C
